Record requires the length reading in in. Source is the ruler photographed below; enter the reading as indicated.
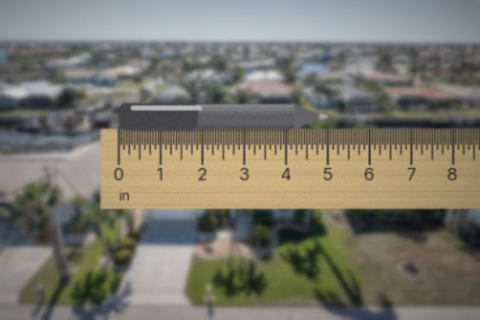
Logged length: 5 in
